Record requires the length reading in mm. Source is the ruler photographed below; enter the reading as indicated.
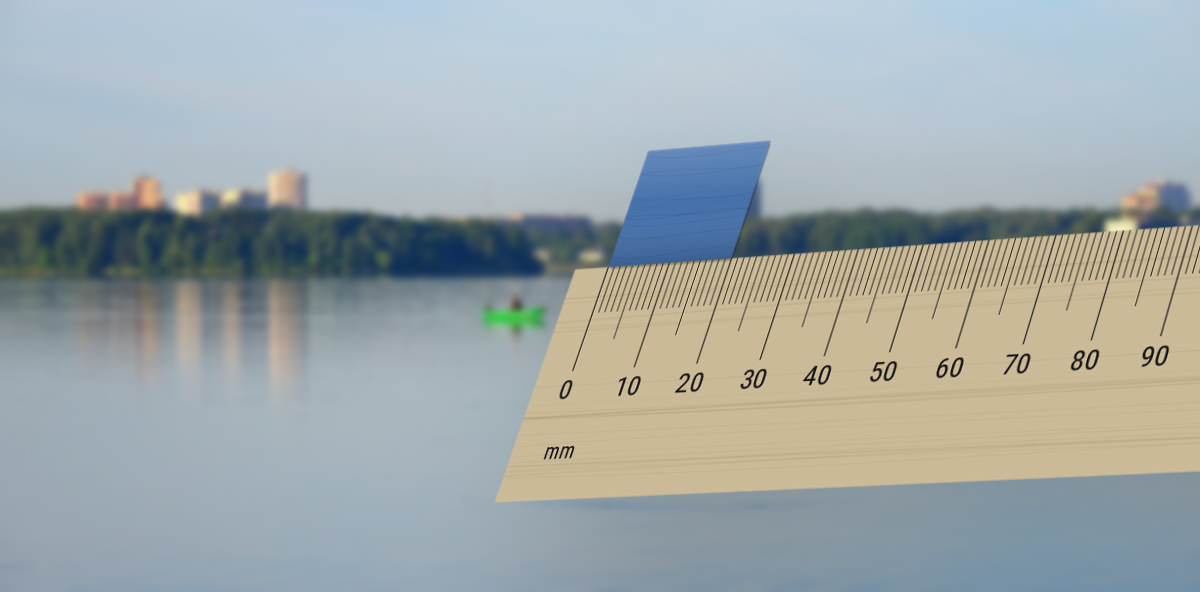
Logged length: 20 mm
